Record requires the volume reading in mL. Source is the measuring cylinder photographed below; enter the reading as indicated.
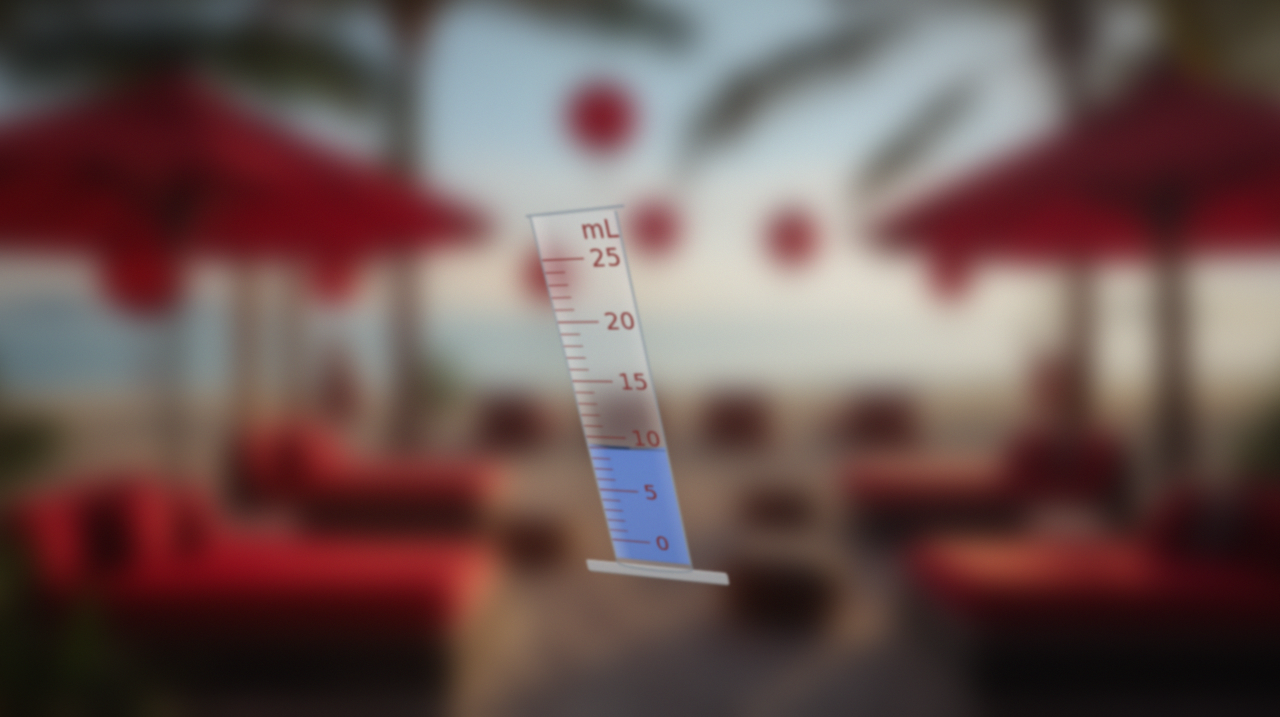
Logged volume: 9 mL
